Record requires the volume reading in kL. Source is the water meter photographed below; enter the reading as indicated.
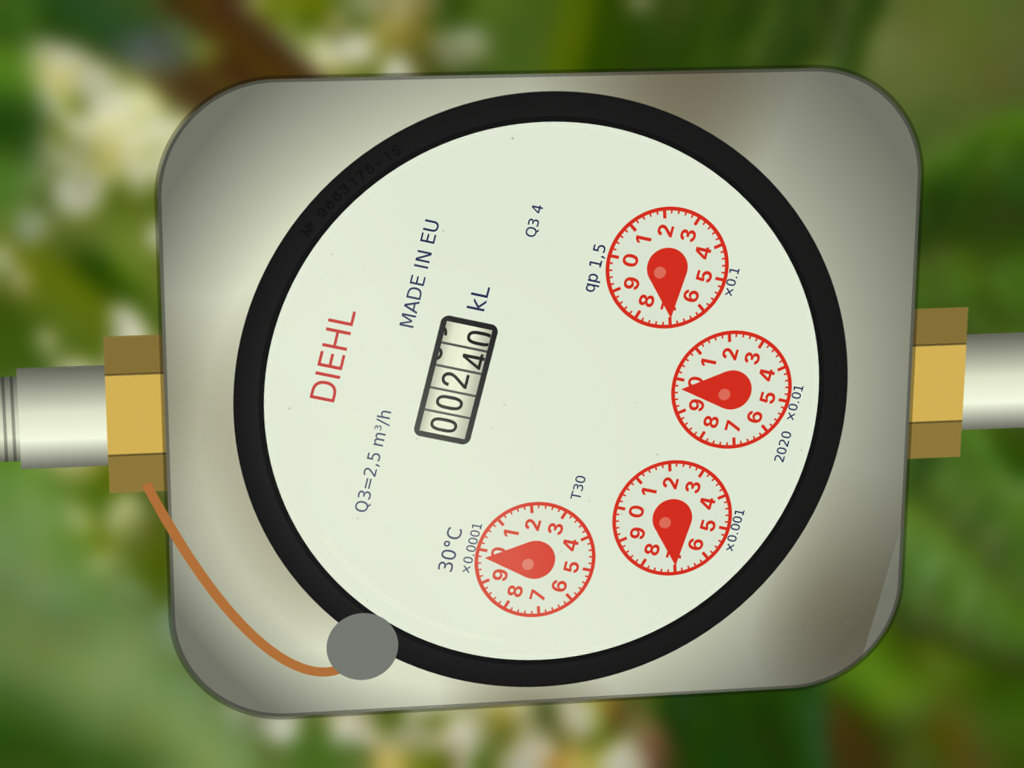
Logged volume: 239.6969 kL
